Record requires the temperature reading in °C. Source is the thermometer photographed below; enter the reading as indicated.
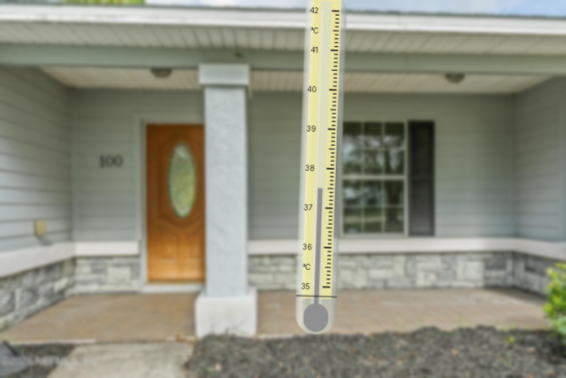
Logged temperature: 37.5 °C
